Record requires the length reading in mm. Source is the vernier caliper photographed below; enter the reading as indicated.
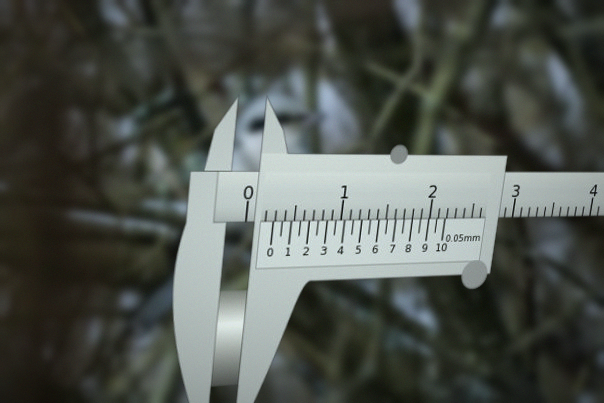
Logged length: 2.8 mm
